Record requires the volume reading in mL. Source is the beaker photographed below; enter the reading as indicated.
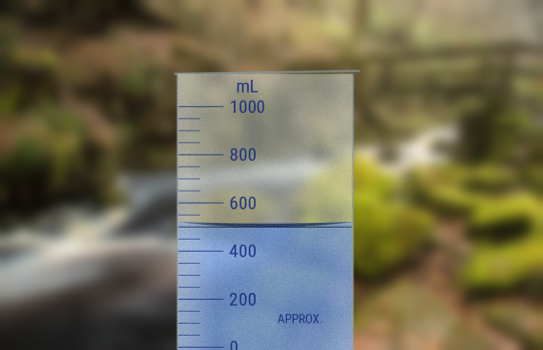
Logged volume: 500 mL
